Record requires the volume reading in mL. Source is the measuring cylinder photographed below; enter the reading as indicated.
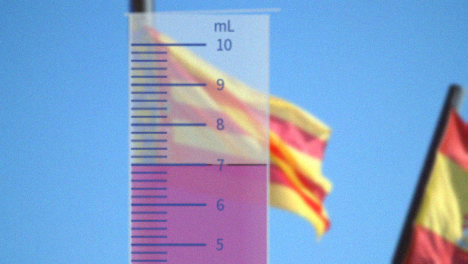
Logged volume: 7 mL
